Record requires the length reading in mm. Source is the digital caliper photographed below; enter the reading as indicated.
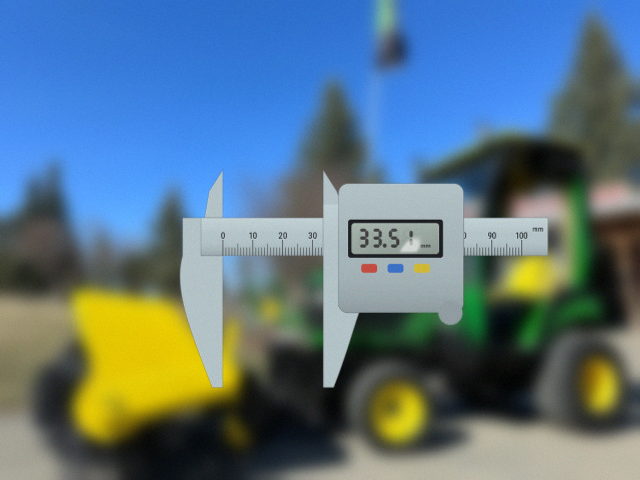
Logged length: 33.51 mm
